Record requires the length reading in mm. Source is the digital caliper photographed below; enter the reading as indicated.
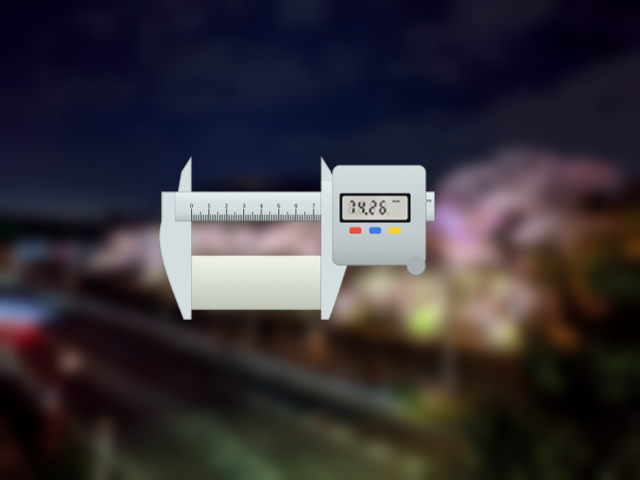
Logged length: 74.26 mm
